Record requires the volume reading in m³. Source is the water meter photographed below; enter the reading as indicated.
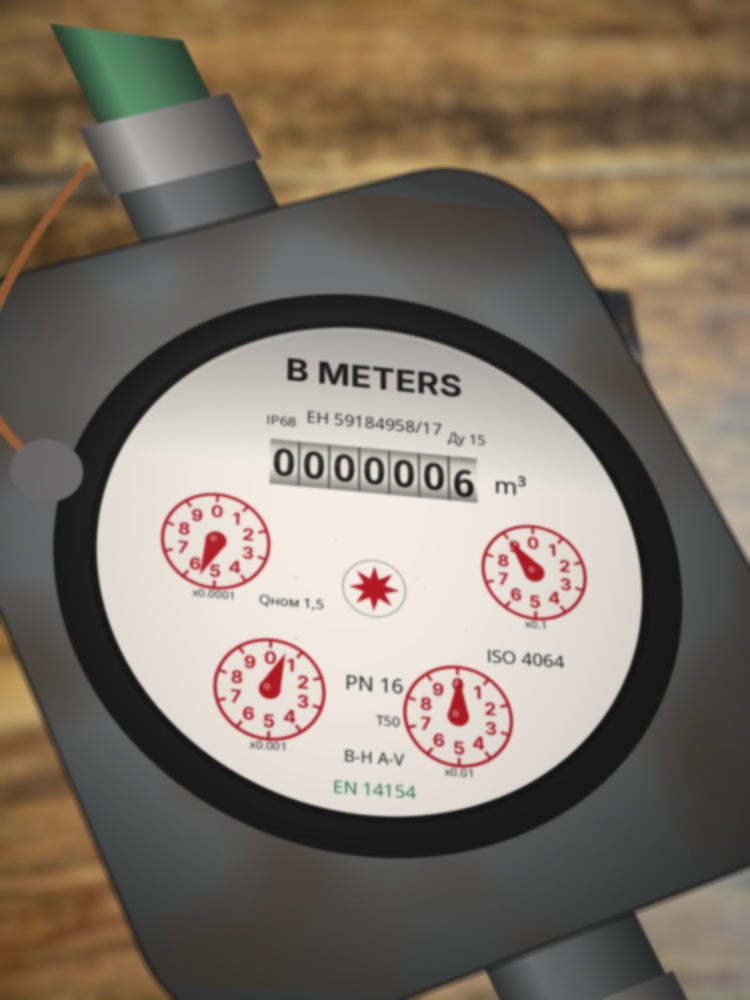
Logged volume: 5.9005 m³
